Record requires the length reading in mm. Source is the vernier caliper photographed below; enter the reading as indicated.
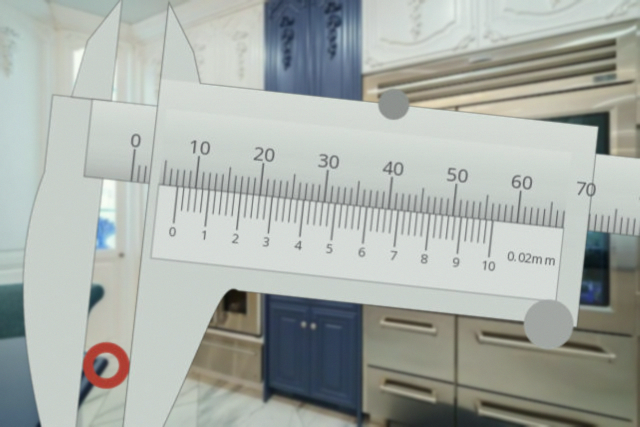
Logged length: 7.2 mm
